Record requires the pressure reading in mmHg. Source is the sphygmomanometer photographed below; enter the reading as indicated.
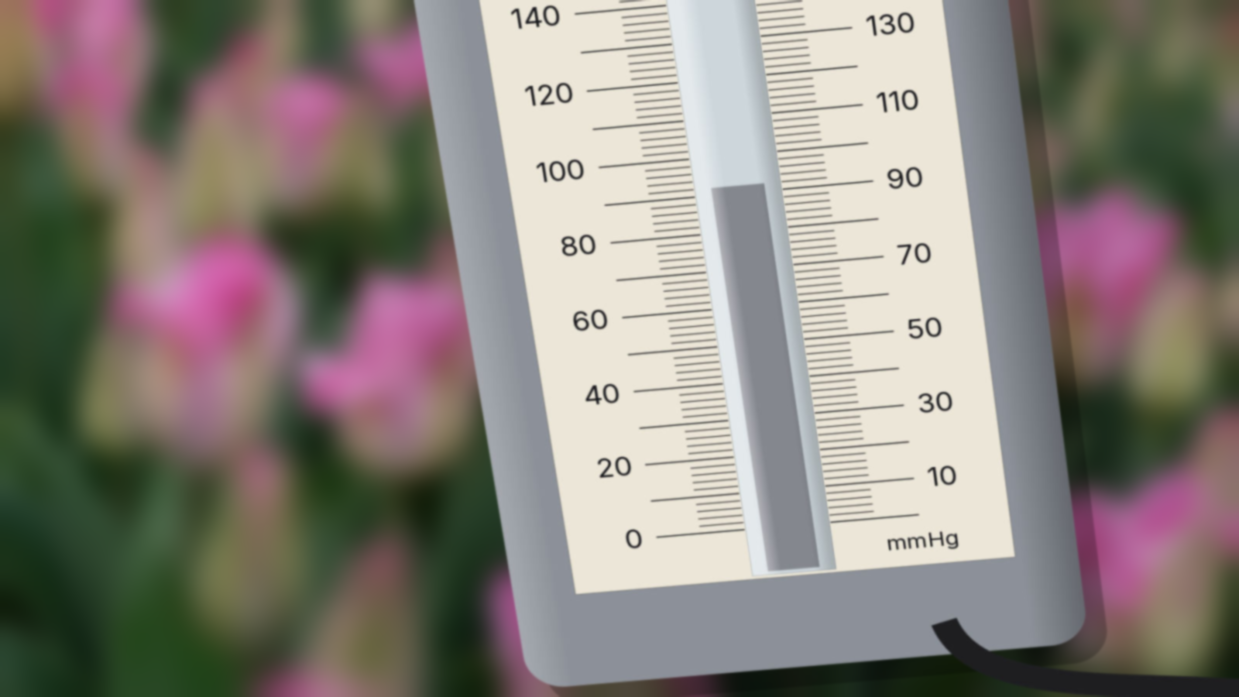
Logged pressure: 92 mmHg
